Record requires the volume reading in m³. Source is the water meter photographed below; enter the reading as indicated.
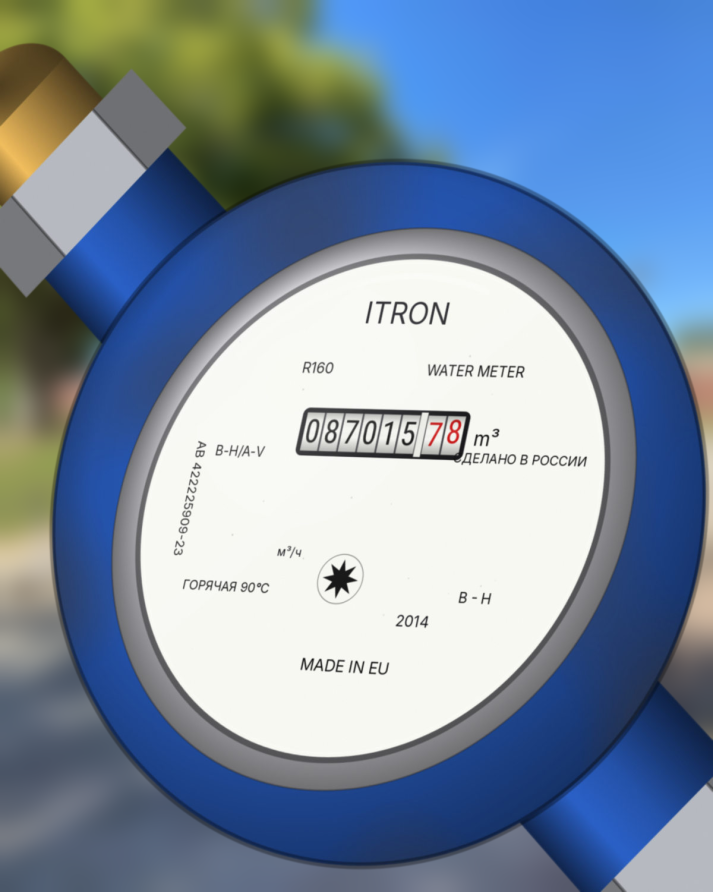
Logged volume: 87015.78 m³
